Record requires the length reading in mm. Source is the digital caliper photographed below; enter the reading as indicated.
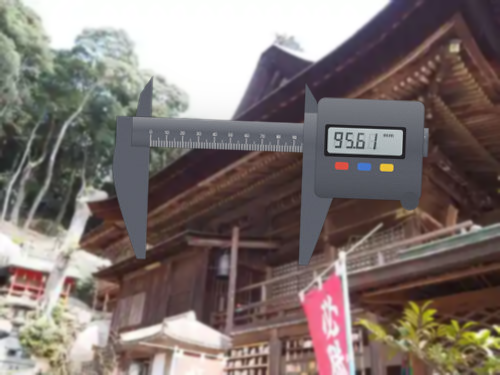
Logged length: 95.61 mm
